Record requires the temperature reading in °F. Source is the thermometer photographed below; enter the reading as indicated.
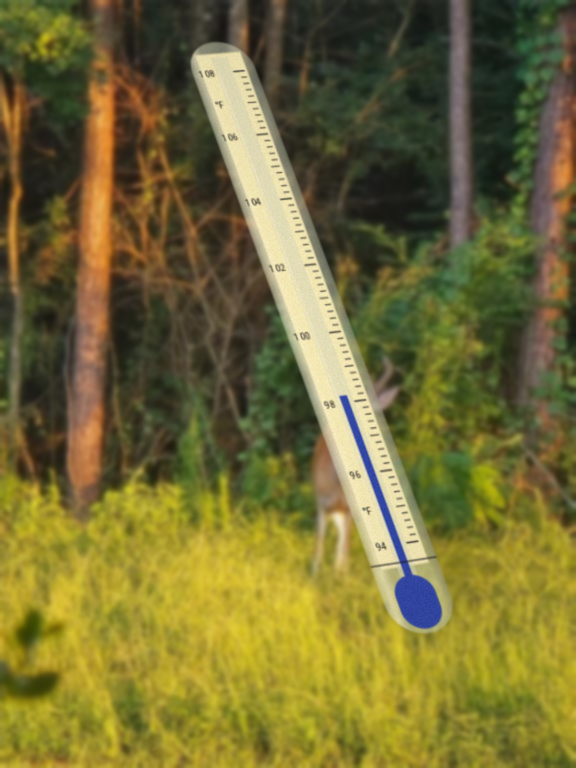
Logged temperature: 98.2 °F
